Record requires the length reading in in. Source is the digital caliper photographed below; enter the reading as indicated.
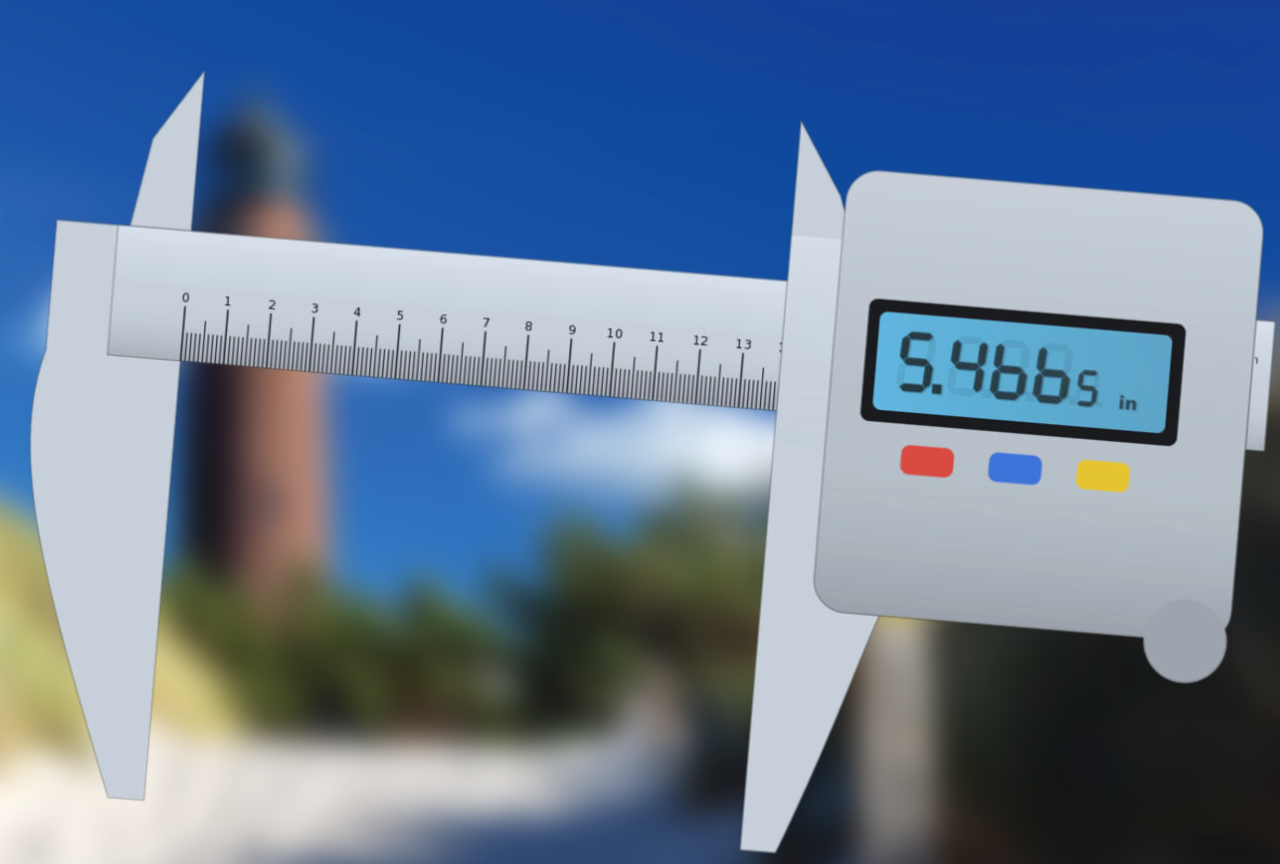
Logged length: 5.4665 in
